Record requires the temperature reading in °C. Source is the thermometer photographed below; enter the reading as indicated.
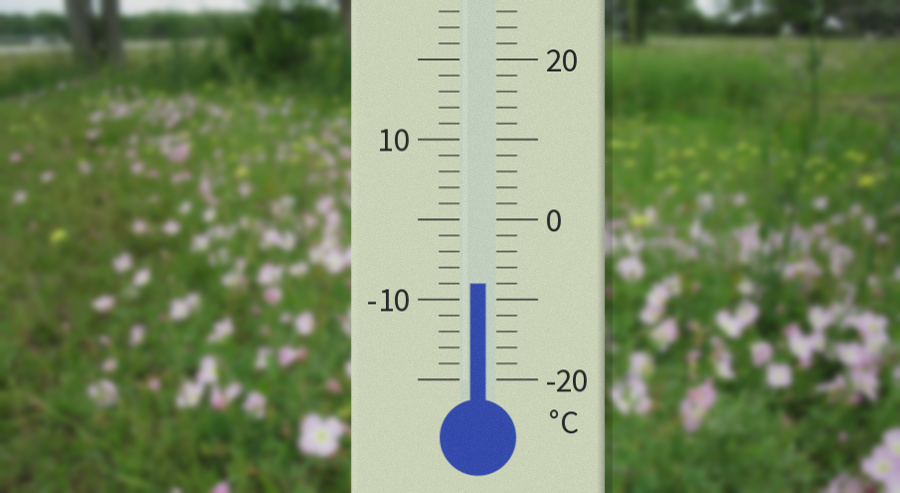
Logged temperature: -8 °C
